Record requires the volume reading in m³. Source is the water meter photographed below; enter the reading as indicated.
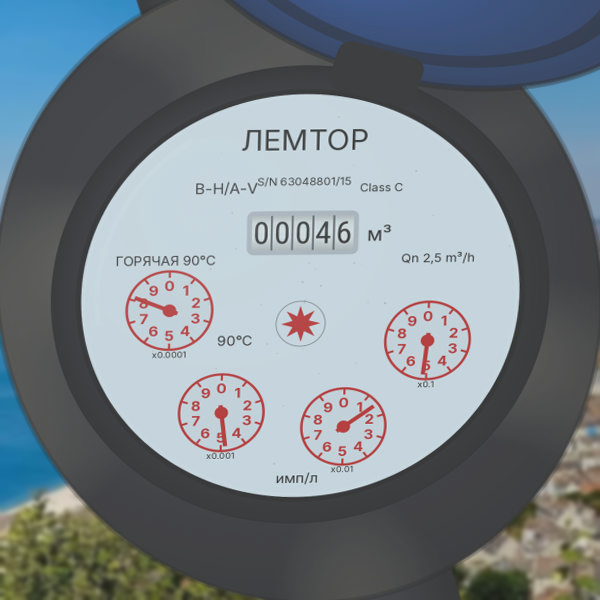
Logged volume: 46.5148 m³
